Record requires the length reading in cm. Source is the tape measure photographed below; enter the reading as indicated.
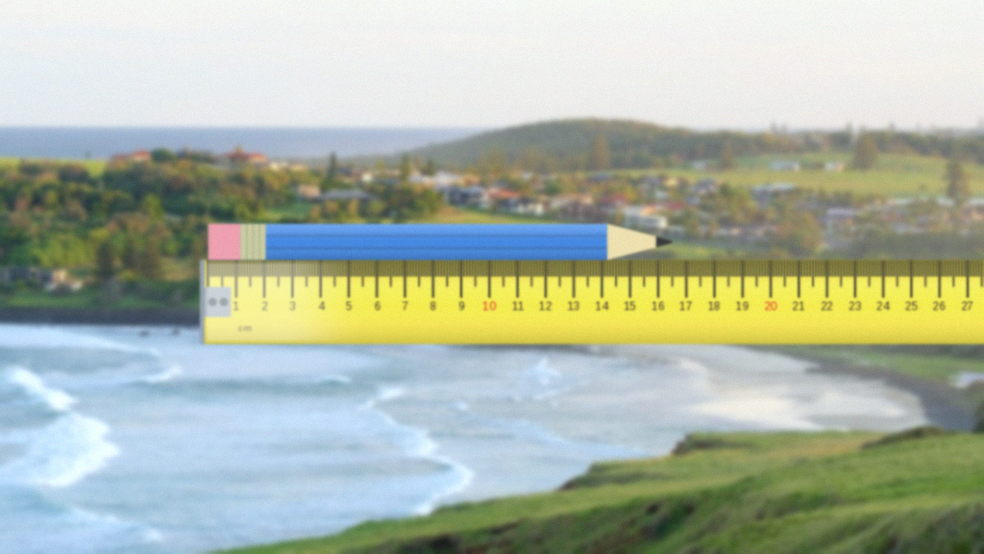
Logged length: 16.5 cm
